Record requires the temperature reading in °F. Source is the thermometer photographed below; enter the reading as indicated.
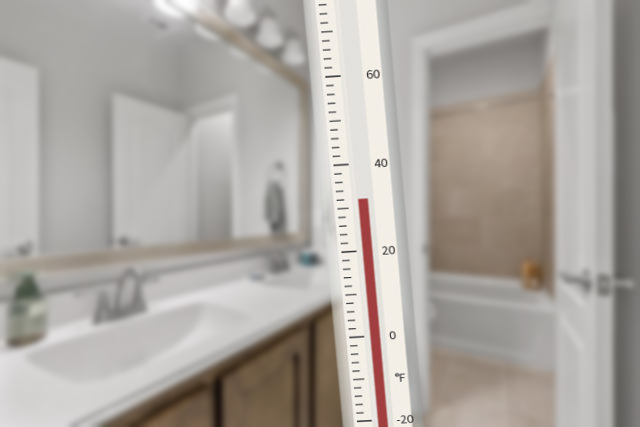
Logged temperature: 32 °F
